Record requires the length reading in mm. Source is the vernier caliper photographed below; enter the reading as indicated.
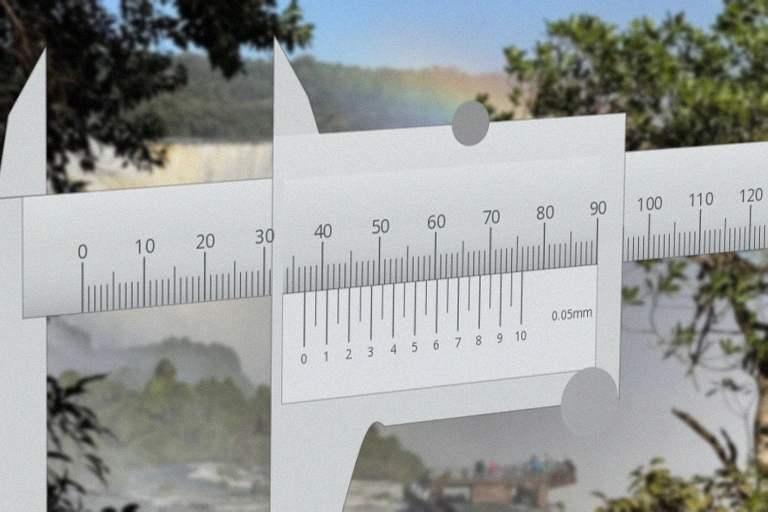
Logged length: 37.0 mm
